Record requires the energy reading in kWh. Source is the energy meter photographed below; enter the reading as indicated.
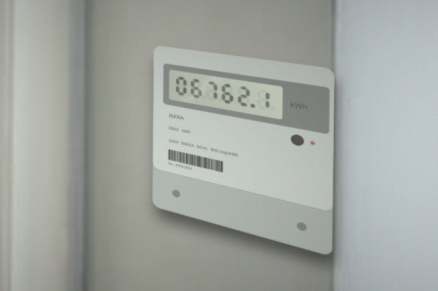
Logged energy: 6762.1 kWh
